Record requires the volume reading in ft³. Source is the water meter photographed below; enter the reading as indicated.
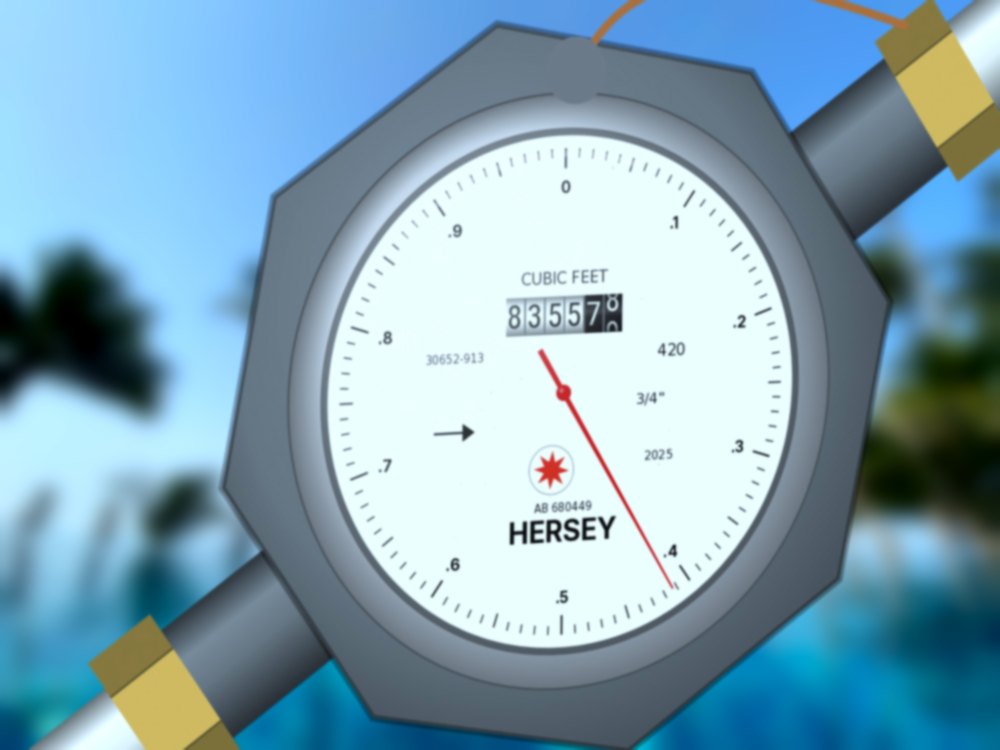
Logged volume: 835578.41 ft³
